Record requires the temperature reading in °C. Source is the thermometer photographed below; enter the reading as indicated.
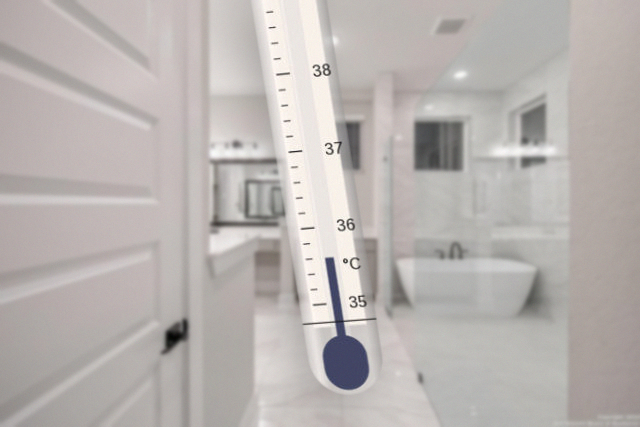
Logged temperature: 35.6 °C
